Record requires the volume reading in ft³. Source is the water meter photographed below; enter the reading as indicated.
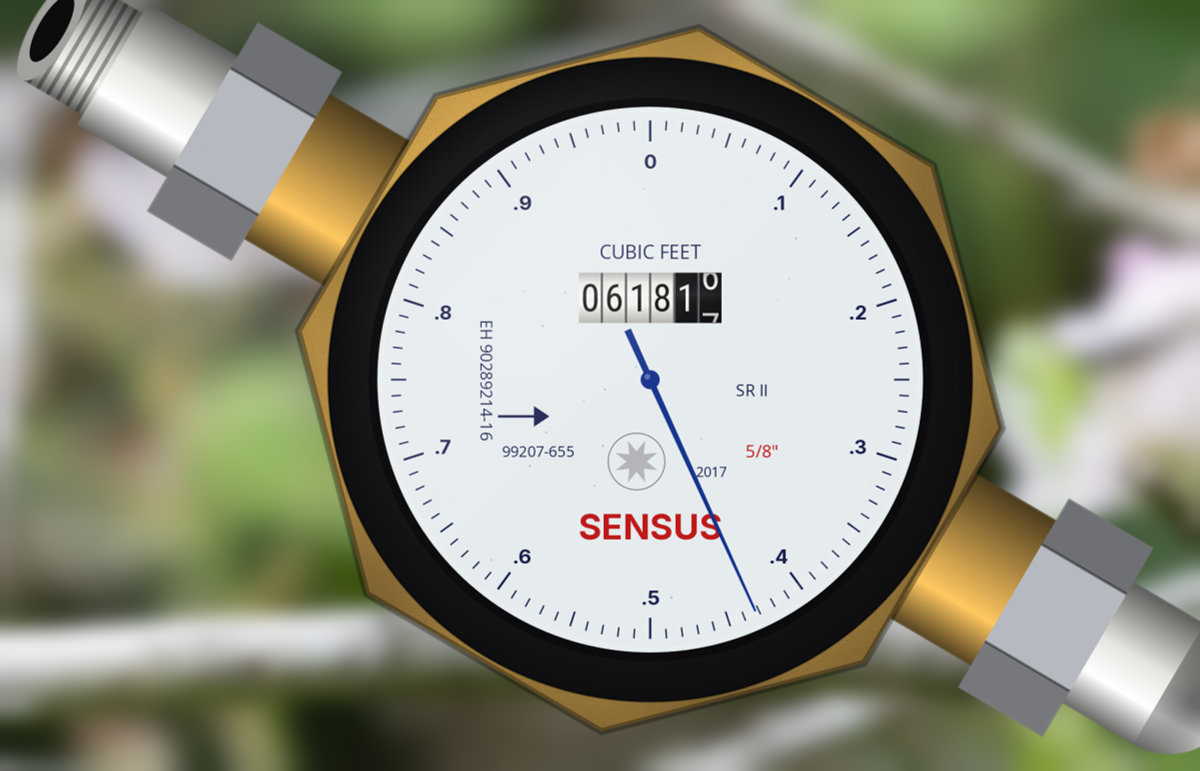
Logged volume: 61816.43 ft³
